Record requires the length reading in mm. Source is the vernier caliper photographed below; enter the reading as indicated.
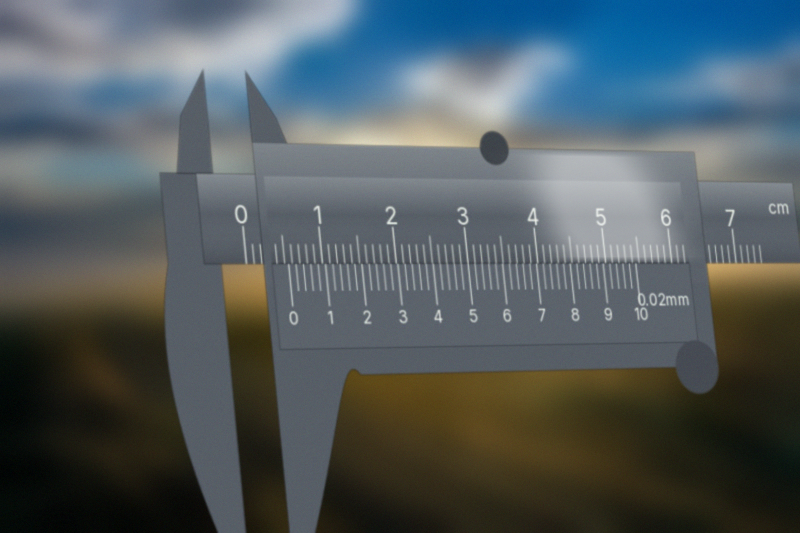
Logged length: 5.5 mm
